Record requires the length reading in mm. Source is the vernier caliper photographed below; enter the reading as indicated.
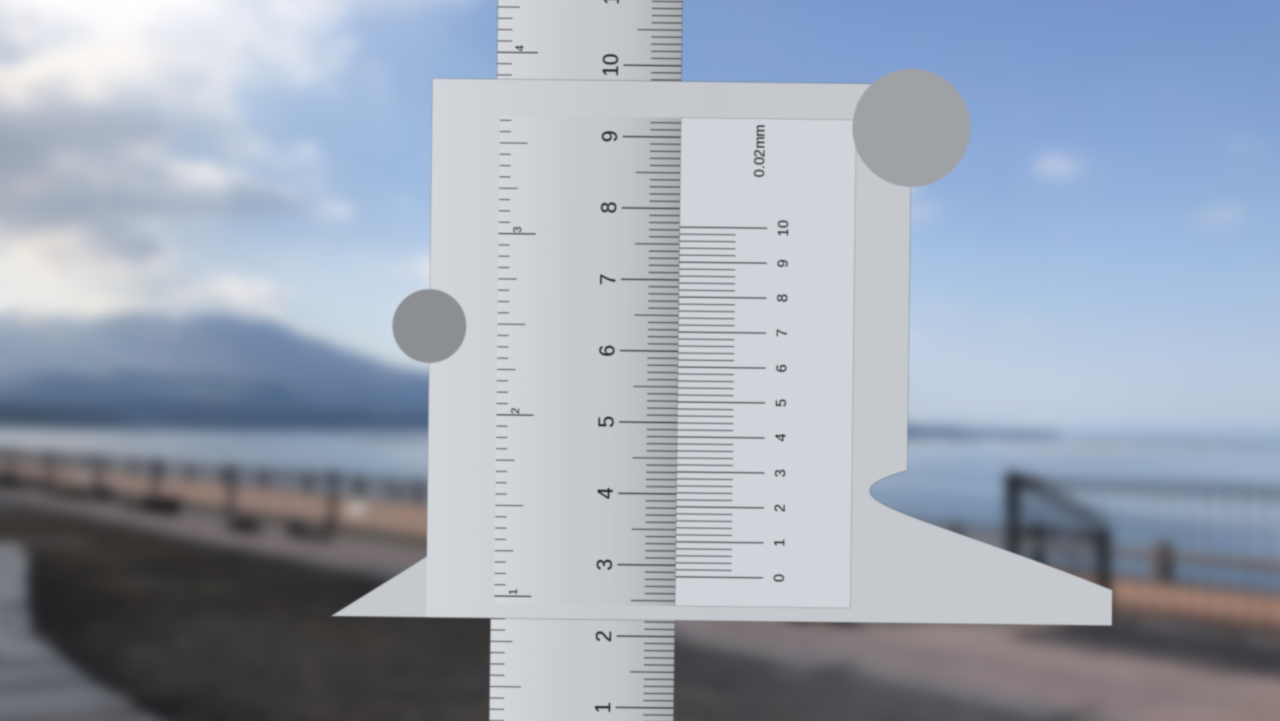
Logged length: 28.4 mm
